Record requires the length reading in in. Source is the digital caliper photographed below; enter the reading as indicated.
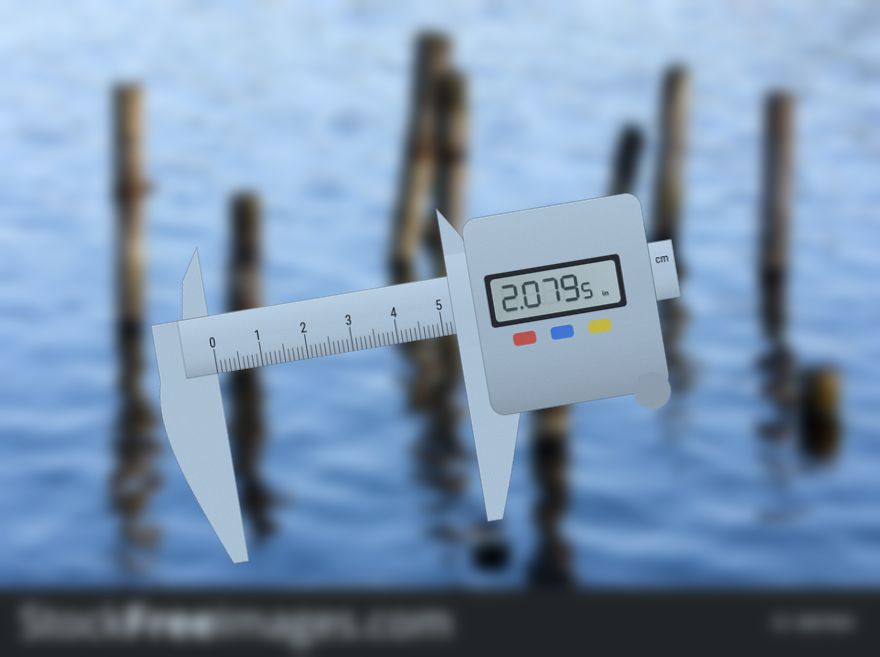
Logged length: 2.0795 in
